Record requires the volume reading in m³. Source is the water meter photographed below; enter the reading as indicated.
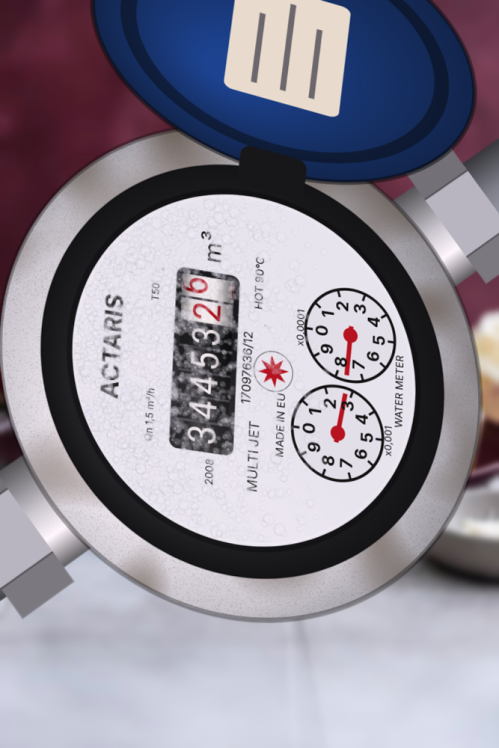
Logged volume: 34453.2627 m³
